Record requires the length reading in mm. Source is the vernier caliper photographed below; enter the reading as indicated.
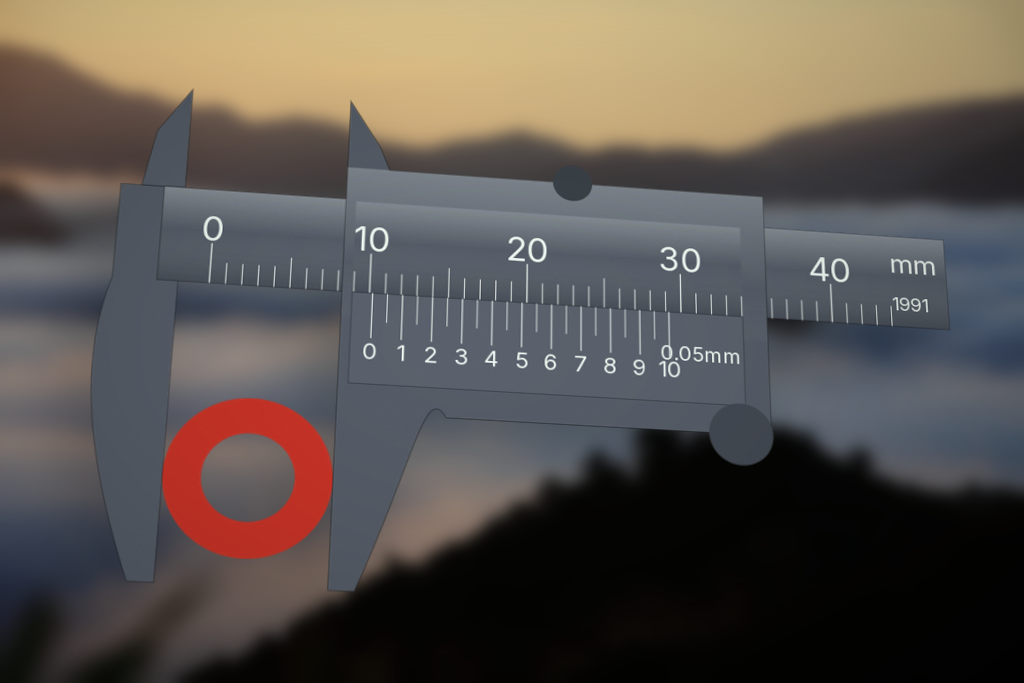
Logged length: 10.2 mm
